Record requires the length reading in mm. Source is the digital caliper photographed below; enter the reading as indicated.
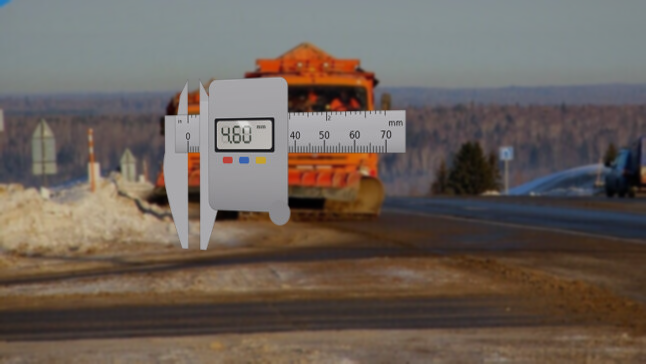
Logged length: 4.60 mm
